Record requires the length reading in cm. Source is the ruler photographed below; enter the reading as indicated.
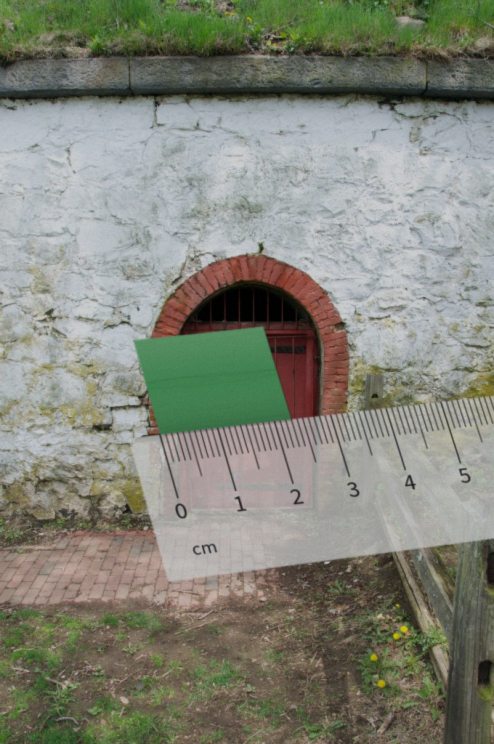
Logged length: 2.3 cm
